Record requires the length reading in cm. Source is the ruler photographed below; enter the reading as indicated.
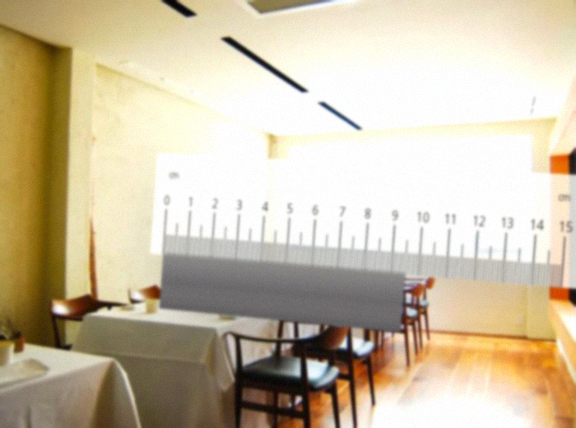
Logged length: 9.5 cm
